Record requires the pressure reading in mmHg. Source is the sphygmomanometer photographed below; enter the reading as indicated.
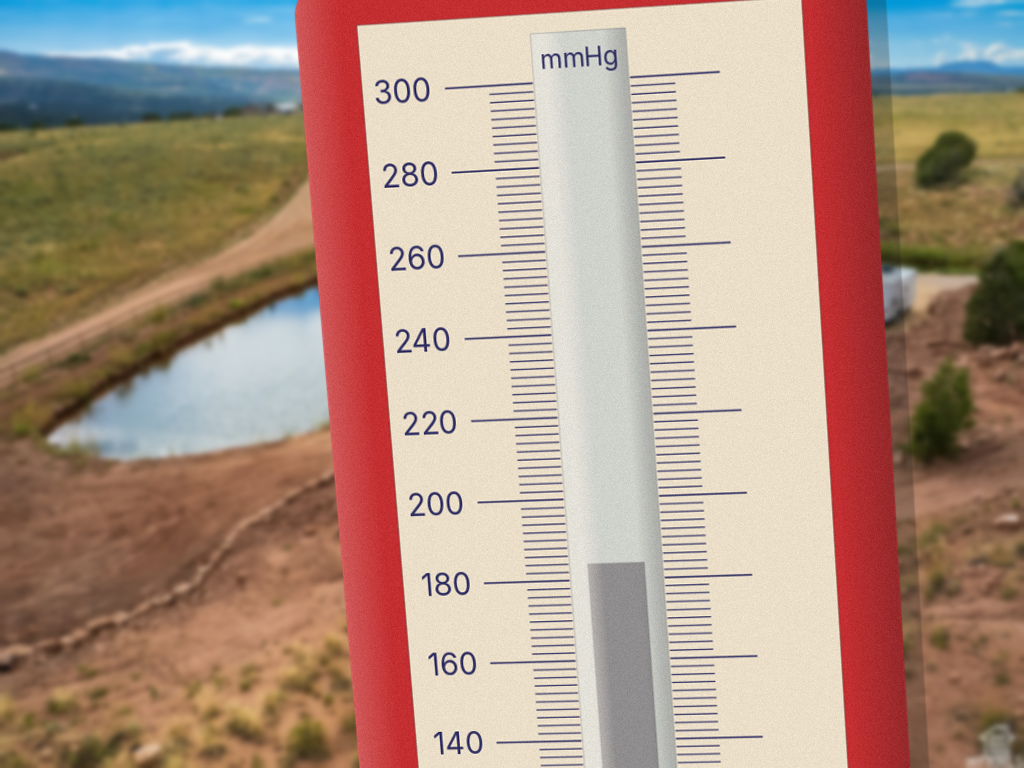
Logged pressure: 184 mmHg
